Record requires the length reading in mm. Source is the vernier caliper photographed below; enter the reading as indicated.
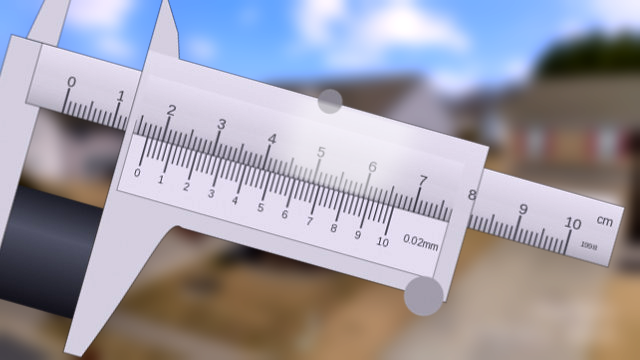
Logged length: 17.0 mm
